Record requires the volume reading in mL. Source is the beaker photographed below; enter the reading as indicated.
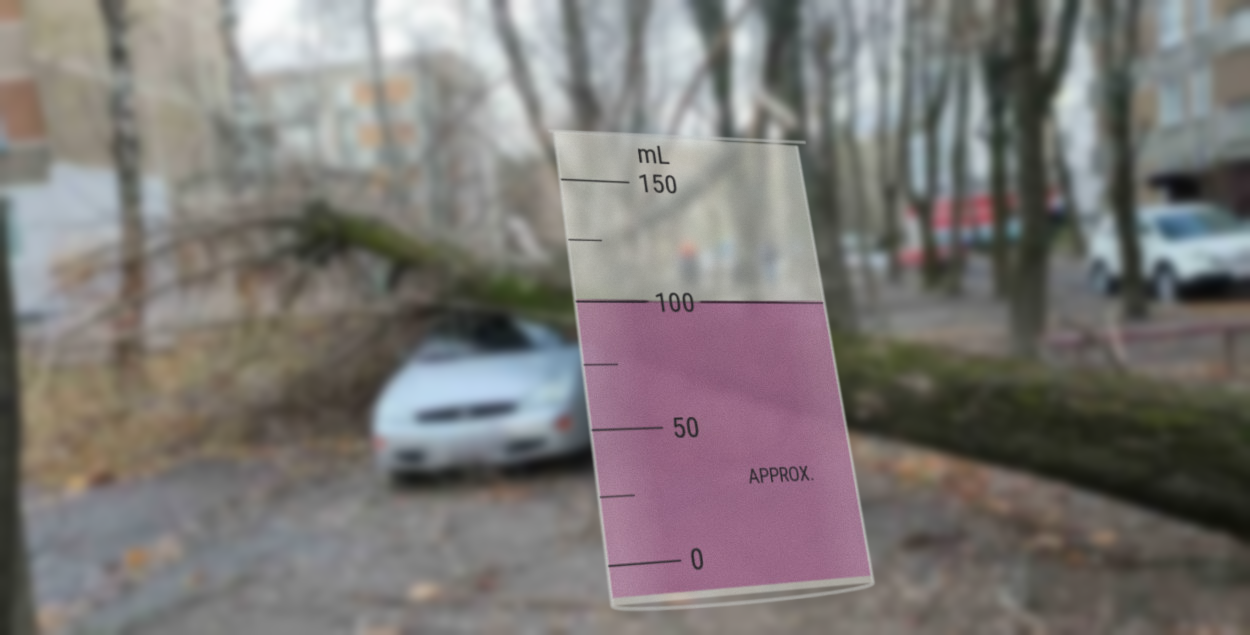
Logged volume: 100 mL
